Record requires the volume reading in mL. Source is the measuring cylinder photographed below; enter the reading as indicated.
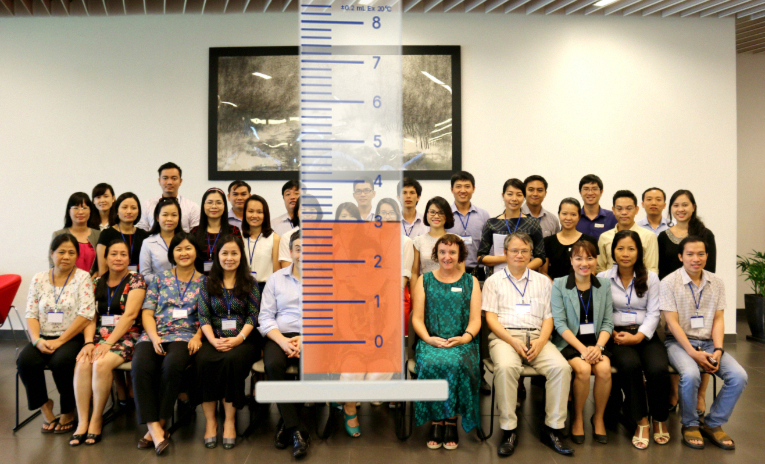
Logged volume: 3 mL
